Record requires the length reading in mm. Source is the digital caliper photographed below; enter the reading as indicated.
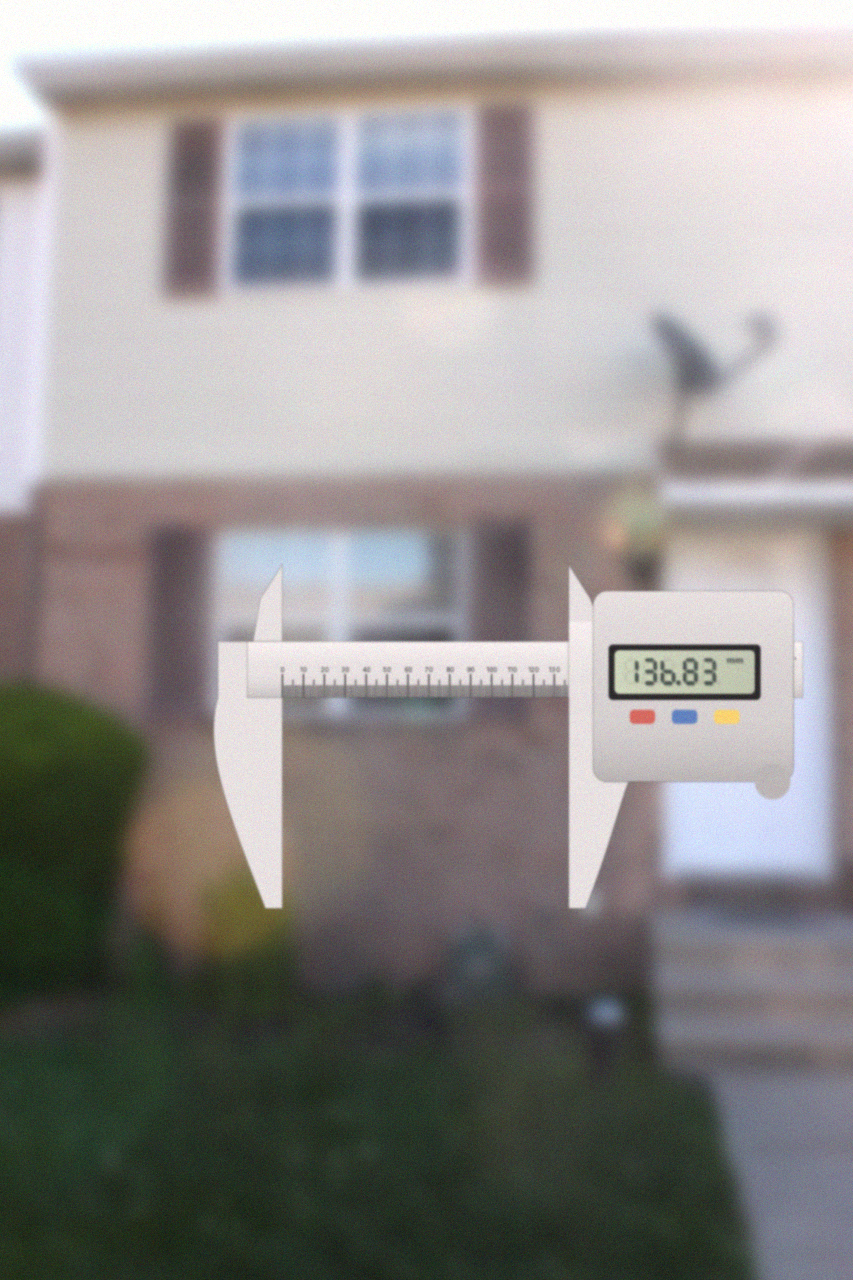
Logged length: 136.83 mm
